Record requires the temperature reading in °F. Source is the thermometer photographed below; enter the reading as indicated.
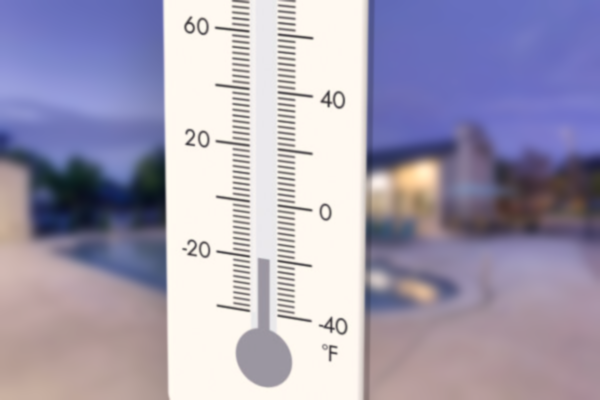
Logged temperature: -20 °F
